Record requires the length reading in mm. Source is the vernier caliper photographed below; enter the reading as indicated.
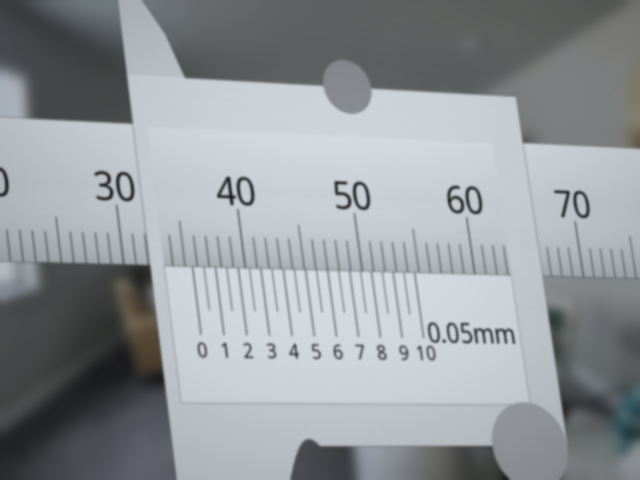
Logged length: 35.6 mm
